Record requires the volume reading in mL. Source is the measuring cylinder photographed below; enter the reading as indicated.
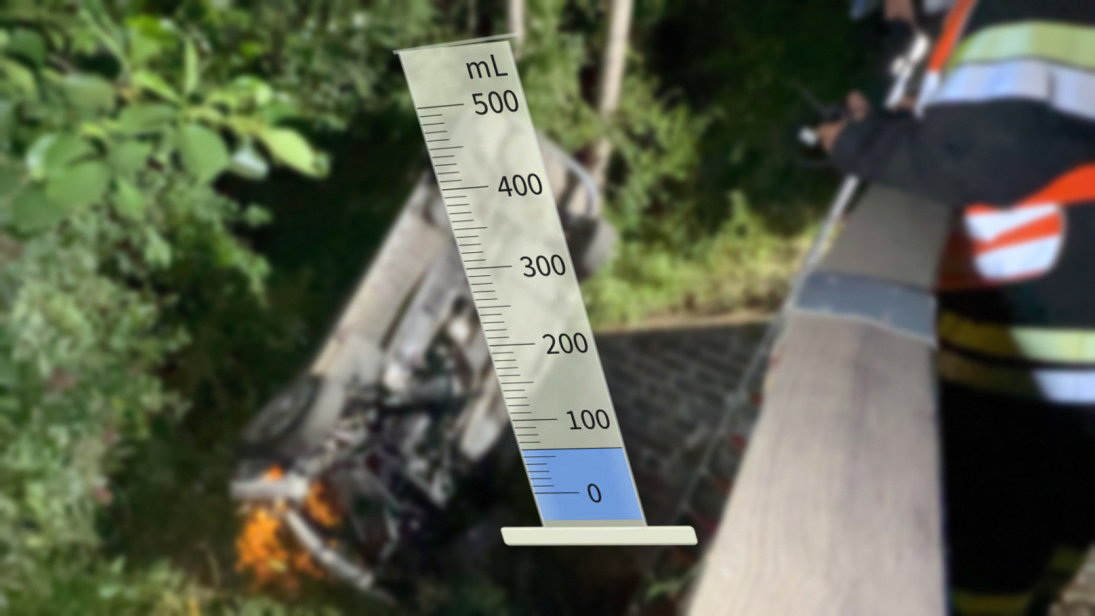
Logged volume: 60 mL
